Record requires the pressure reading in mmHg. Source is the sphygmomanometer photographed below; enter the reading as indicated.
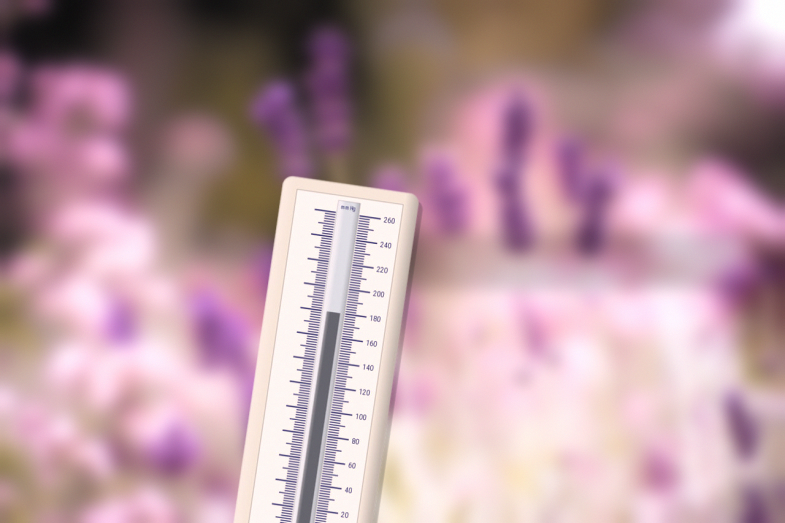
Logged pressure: 180 mmHg
